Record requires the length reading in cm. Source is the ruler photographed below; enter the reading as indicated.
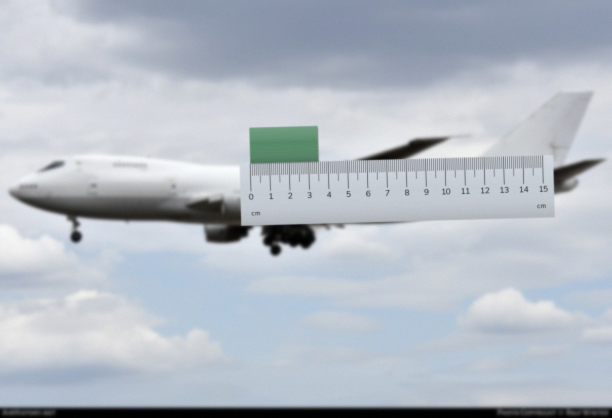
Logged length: 3.5 cm
